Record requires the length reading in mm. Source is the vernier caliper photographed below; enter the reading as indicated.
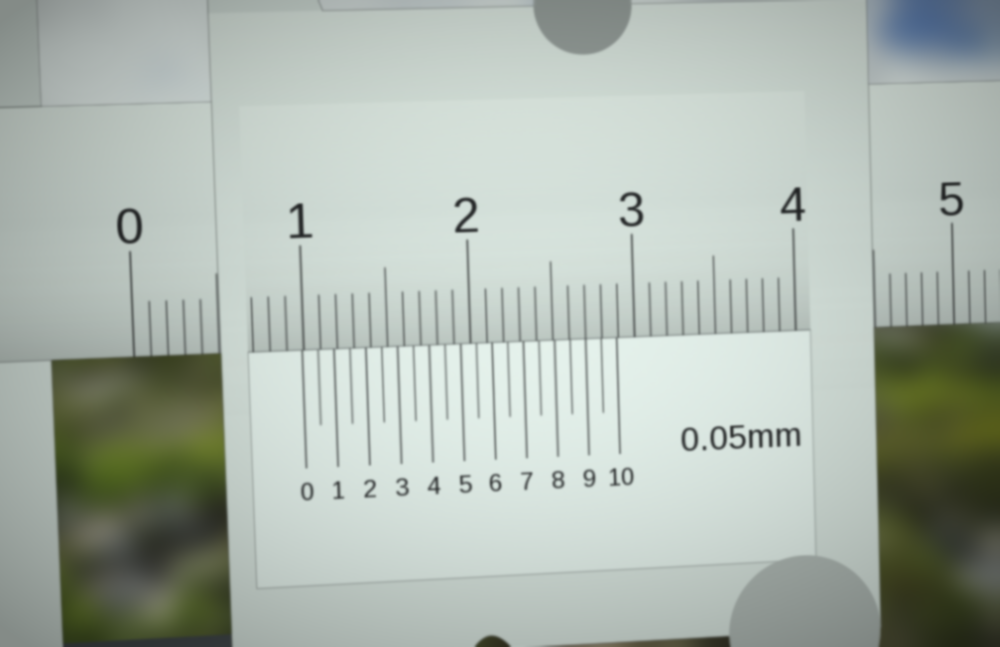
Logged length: 9.9 mm
